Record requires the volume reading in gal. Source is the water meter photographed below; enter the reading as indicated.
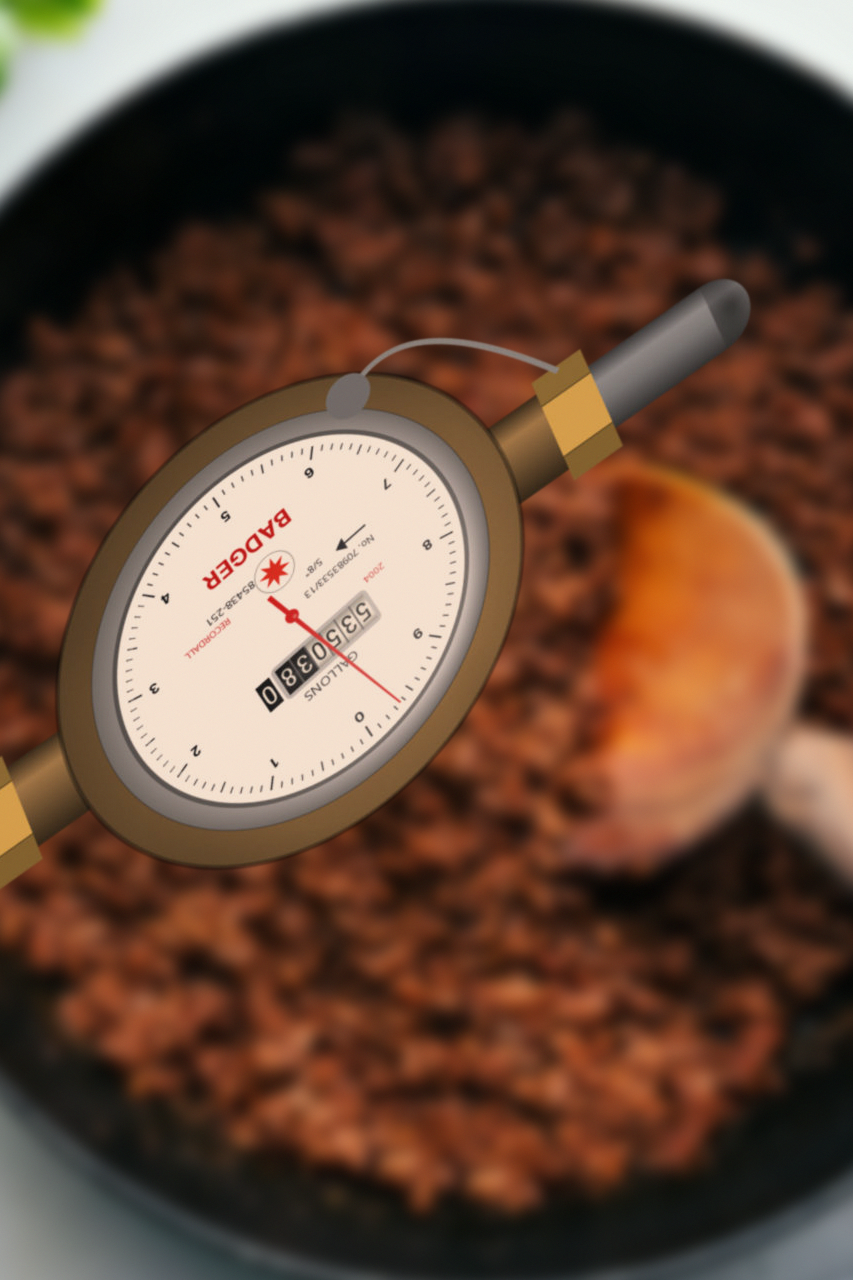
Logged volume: 5350379.6 gal
